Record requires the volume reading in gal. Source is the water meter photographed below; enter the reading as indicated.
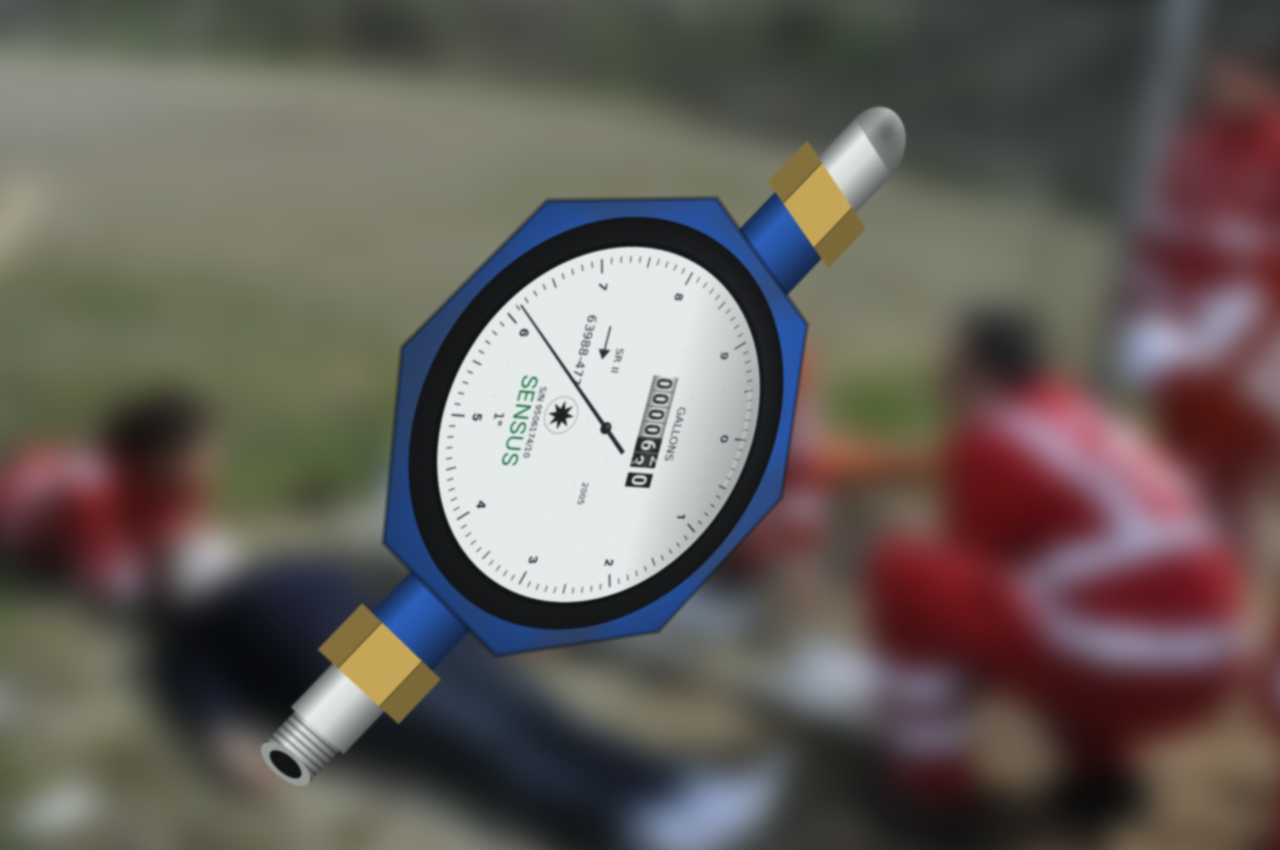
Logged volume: 626.1 gal
